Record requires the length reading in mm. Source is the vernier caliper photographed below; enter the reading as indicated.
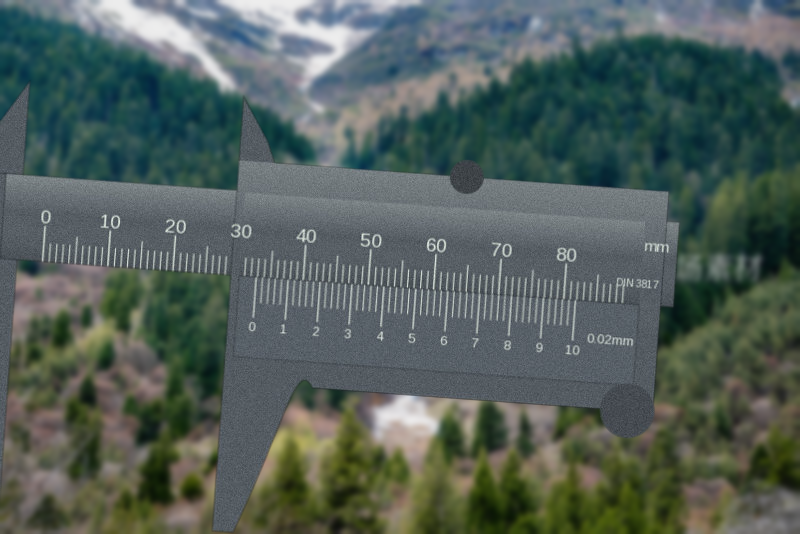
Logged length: 32.8 mm
